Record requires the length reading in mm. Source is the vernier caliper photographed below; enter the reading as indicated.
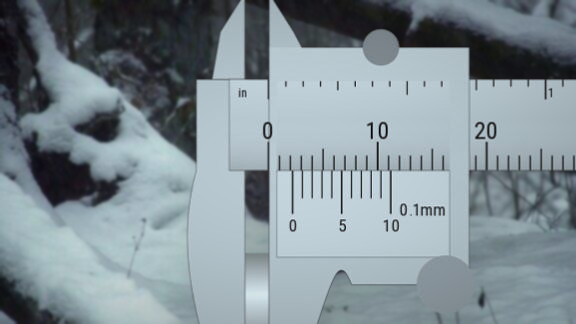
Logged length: 2.2 mm
